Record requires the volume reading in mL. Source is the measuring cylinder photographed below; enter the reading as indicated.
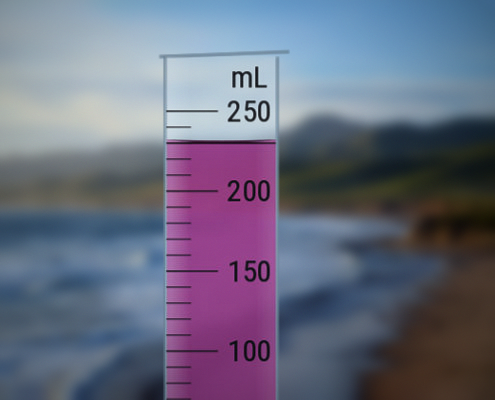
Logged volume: 230 mL
